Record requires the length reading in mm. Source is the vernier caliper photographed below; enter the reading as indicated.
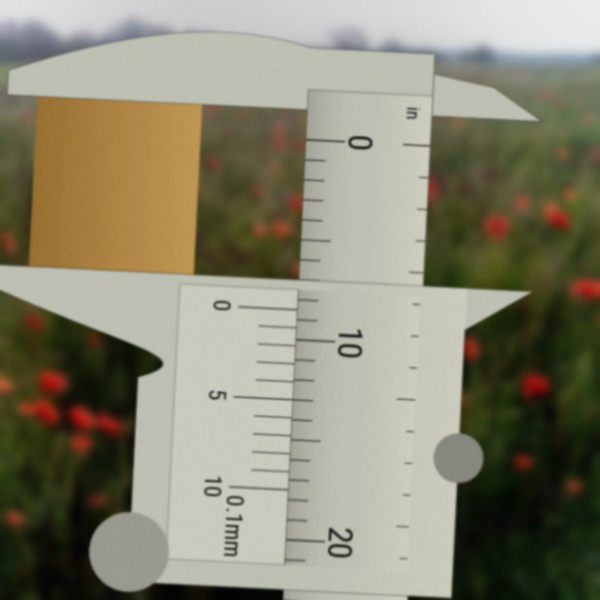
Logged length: 8.5 mm
